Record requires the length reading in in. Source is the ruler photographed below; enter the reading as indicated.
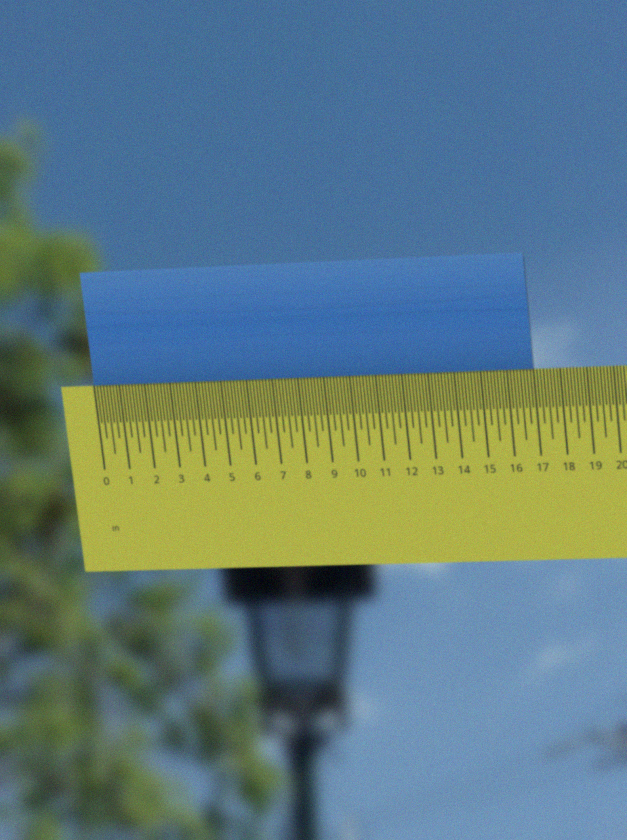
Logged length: 17 in
